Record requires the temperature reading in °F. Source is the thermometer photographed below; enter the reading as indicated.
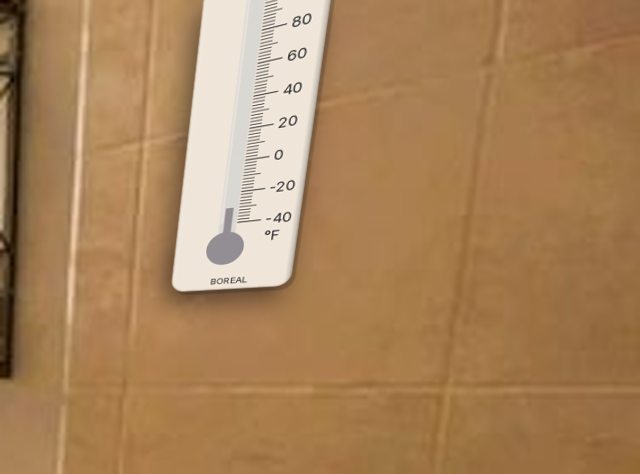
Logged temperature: -30 °F
